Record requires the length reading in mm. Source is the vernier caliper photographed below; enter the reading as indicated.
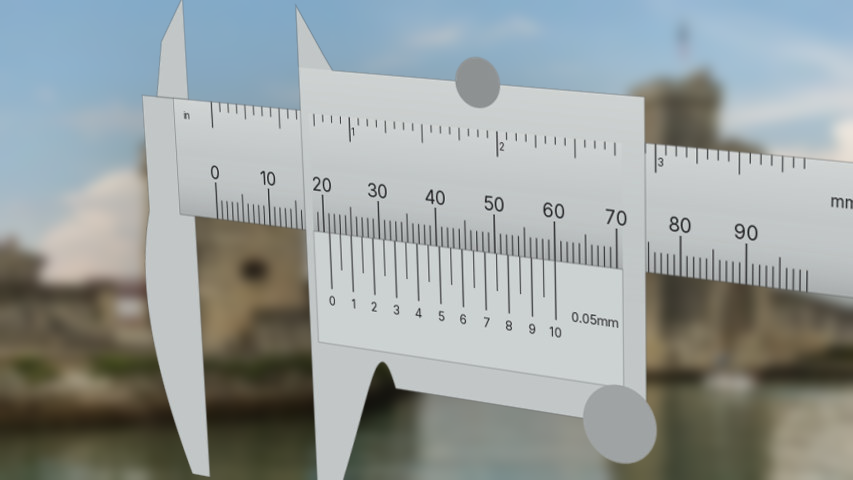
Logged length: 21.0 mm
